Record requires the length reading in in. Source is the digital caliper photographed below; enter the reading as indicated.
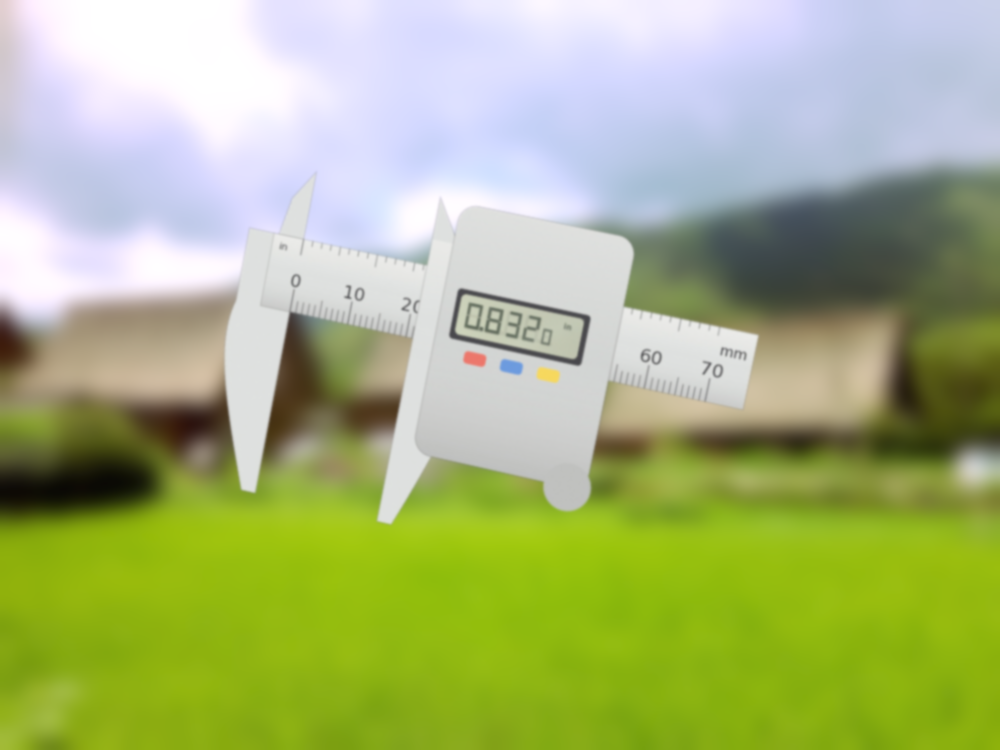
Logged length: 0.8320 in
